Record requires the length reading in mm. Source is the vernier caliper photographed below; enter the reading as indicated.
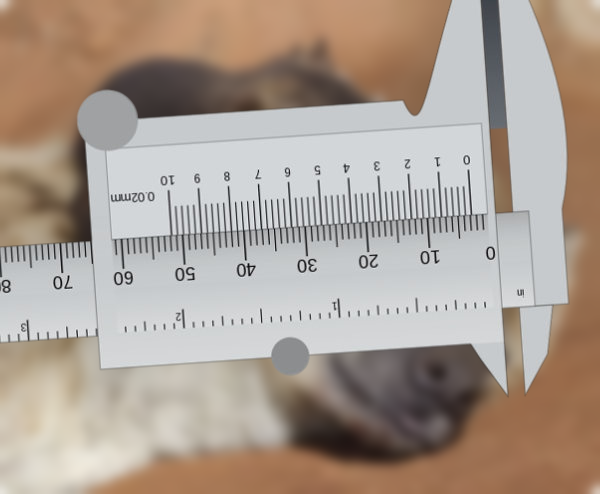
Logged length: 2.8 mm
